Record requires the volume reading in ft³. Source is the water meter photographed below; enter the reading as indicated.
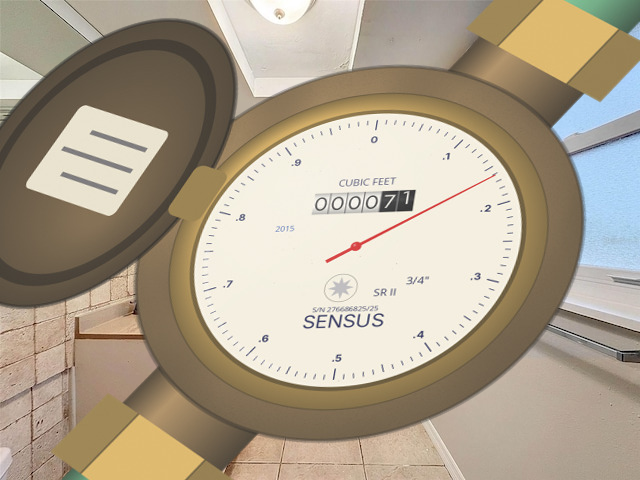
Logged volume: 71.16 ft³
